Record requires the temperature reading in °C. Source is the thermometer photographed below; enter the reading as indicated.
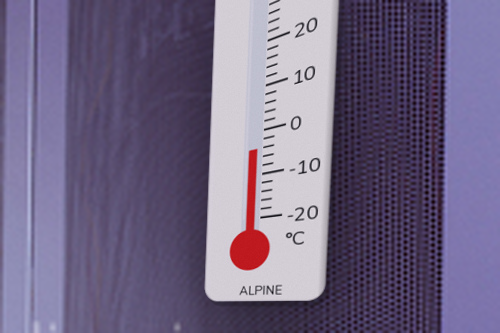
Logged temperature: -4 °C
